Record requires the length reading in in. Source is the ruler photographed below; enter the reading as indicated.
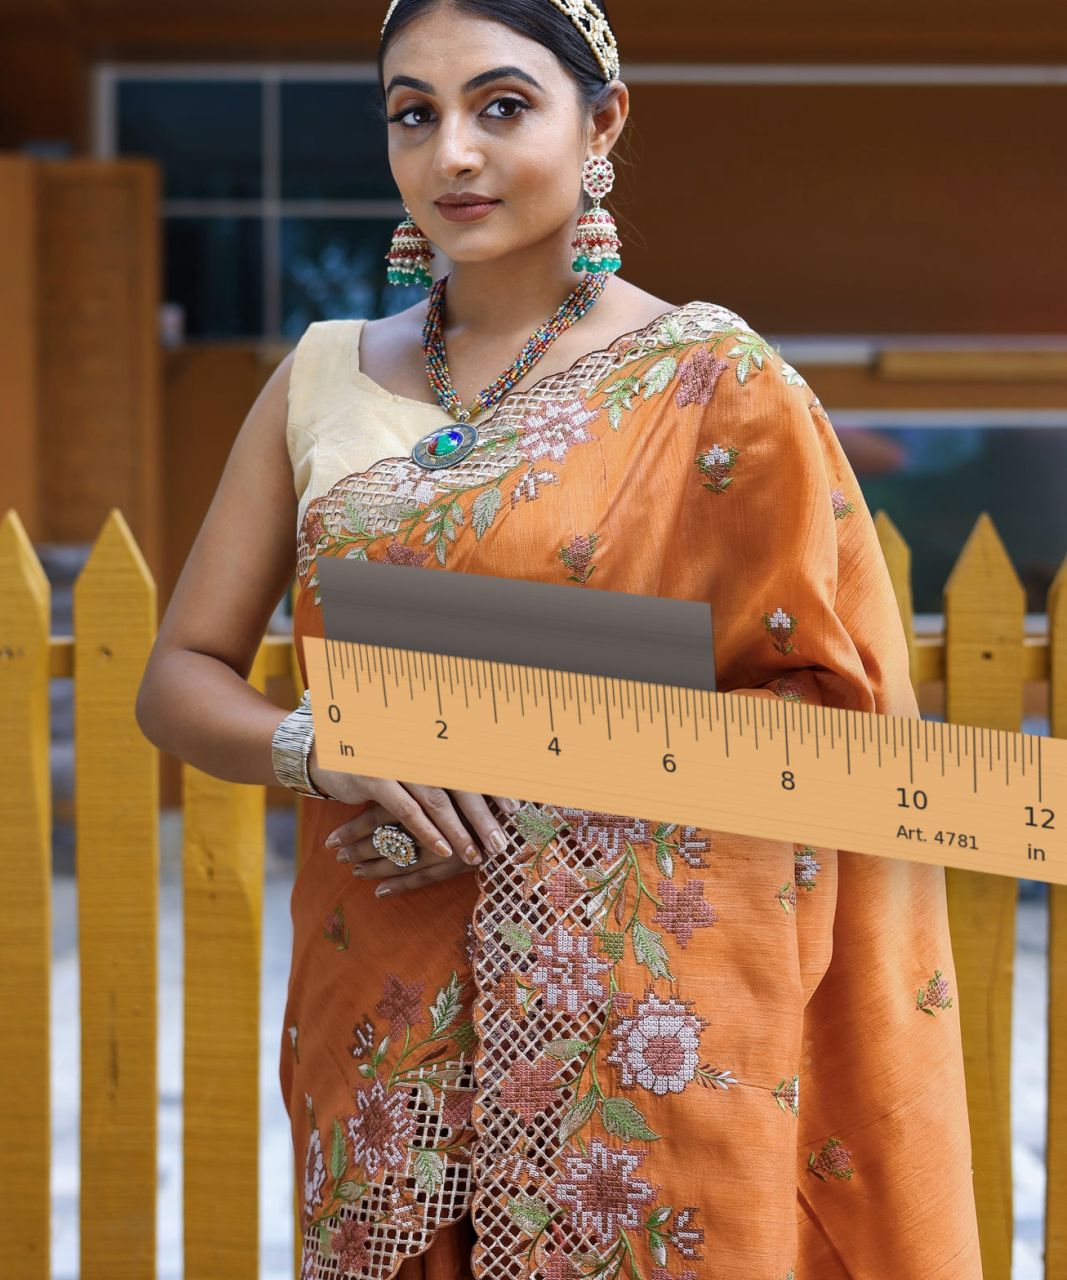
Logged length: 6.875 in
